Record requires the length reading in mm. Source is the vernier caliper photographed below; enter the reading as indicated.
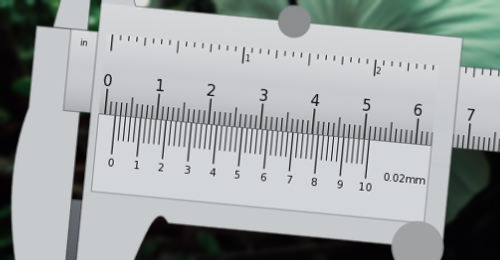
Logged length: 2.0 mm
